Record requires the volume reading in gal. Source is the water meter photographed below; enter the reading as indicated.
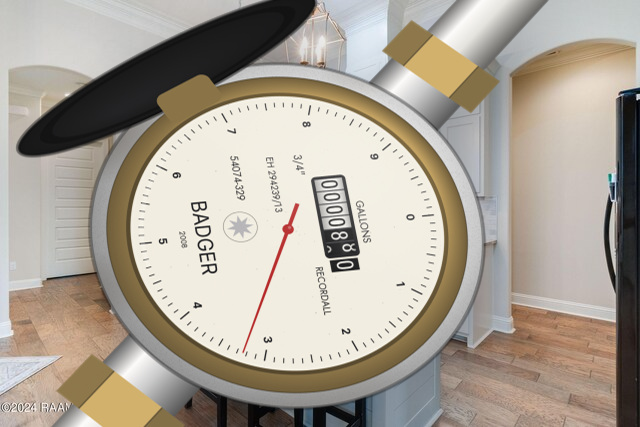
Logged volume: 883.2 gal
